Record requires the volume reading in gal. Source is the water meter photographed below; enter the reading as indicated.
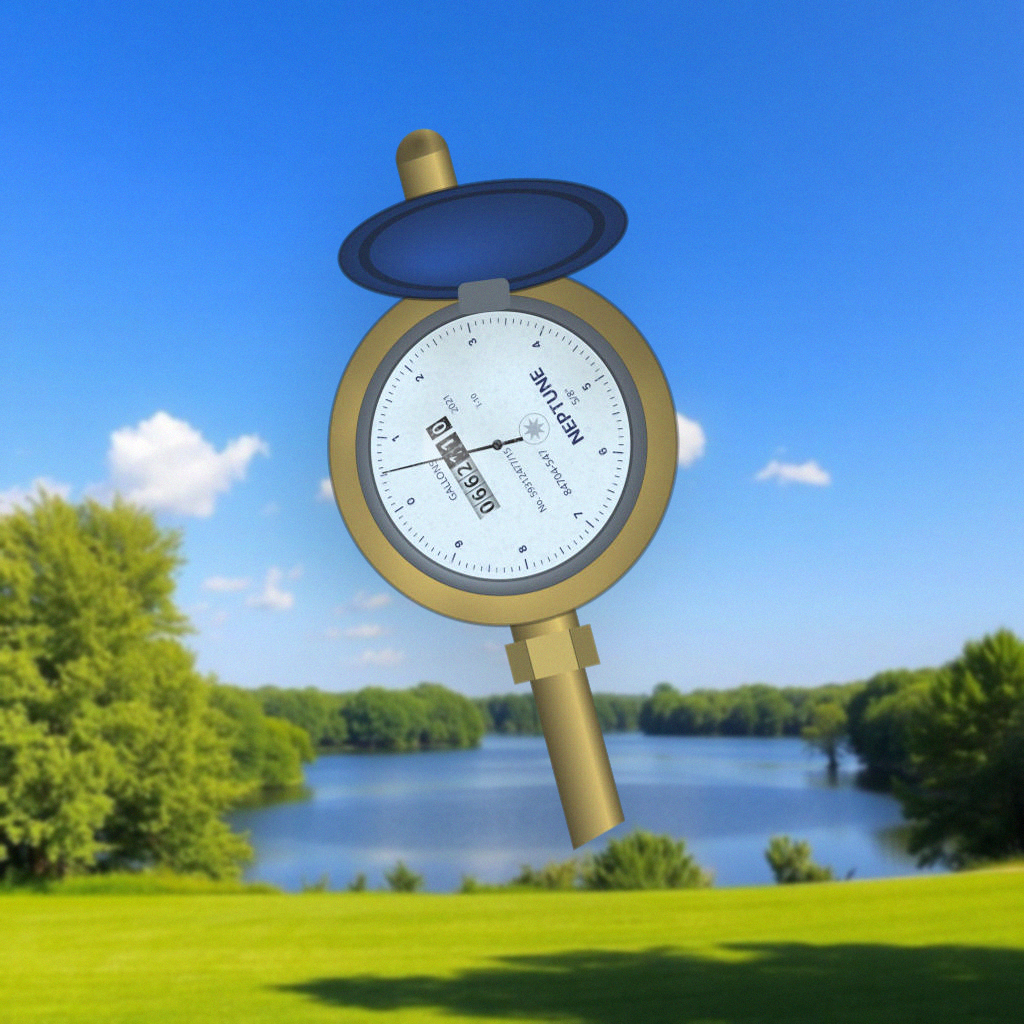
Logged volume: 662110.5 gal
